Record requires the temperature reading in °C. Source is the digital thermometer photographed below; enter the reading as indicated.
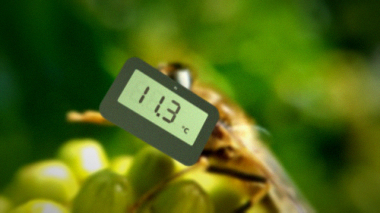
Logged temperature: 11.3 °C
